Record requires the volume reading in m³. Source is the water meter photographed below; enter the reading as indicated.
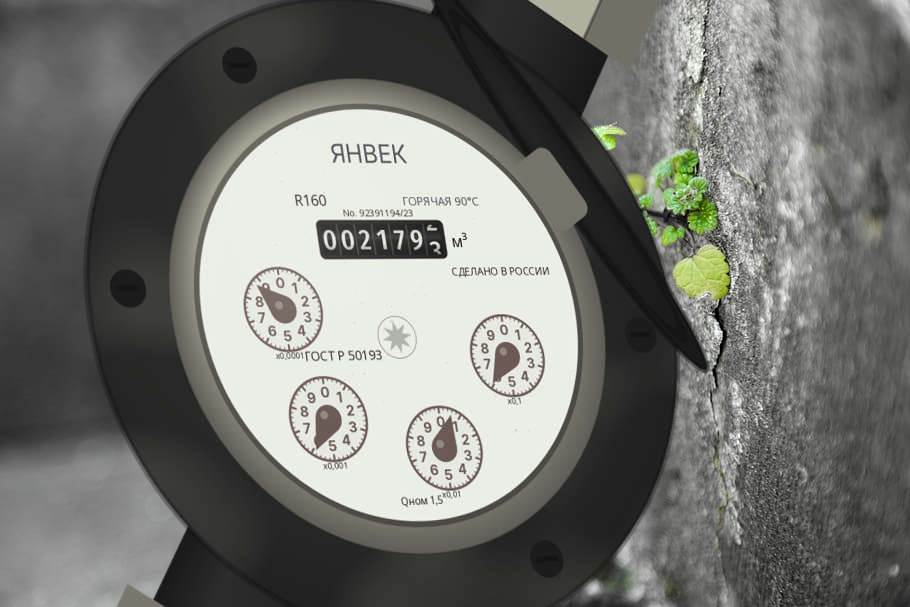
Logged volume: 21792.6058 m³
